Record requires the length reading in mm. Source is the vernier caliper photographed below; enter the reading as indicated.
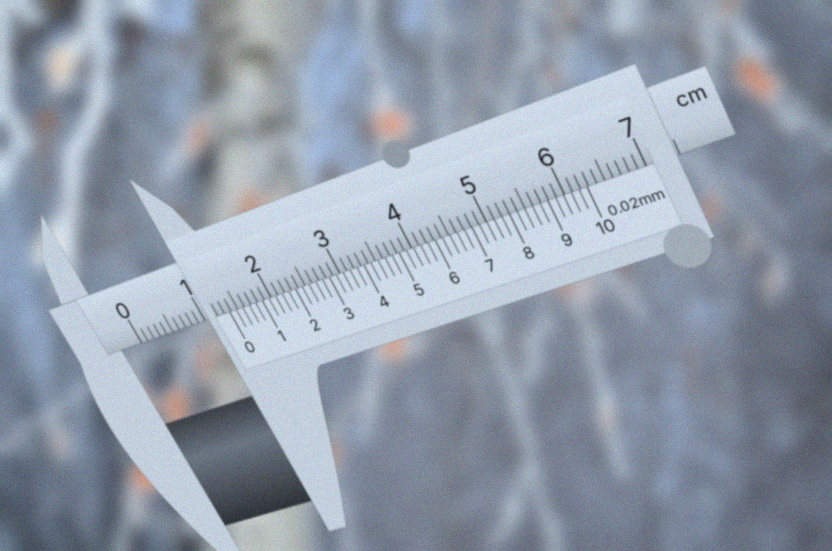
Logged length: 13.8 mm
